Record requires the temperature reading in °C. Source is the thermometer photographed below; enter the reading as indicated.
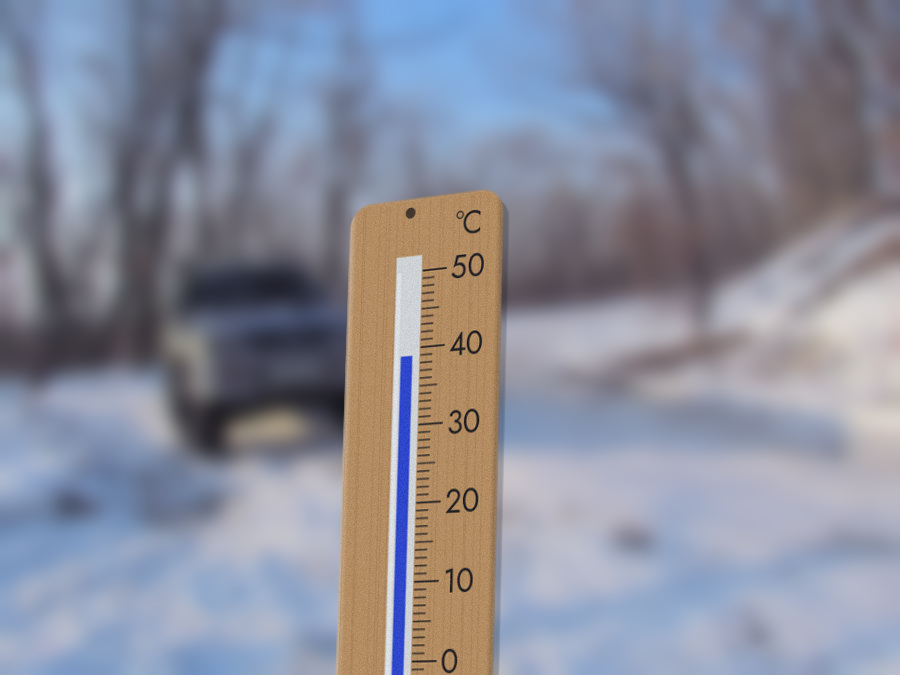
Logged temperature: 39 °C
